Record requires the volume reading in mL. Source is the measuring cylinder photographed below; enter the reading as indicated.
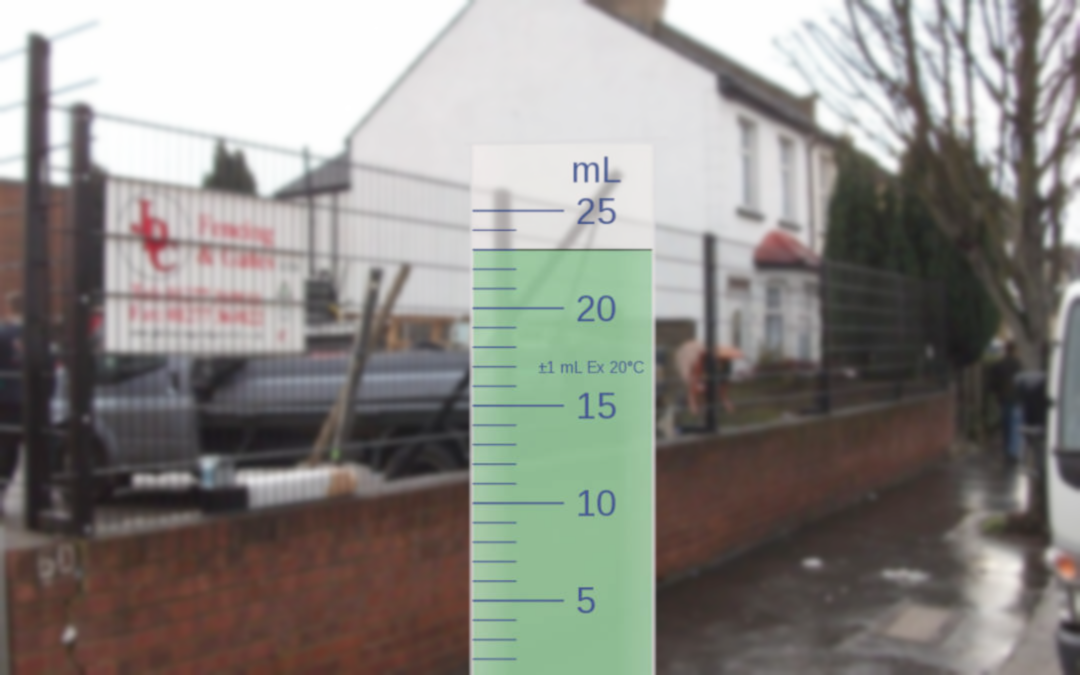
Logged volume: 23 mL
